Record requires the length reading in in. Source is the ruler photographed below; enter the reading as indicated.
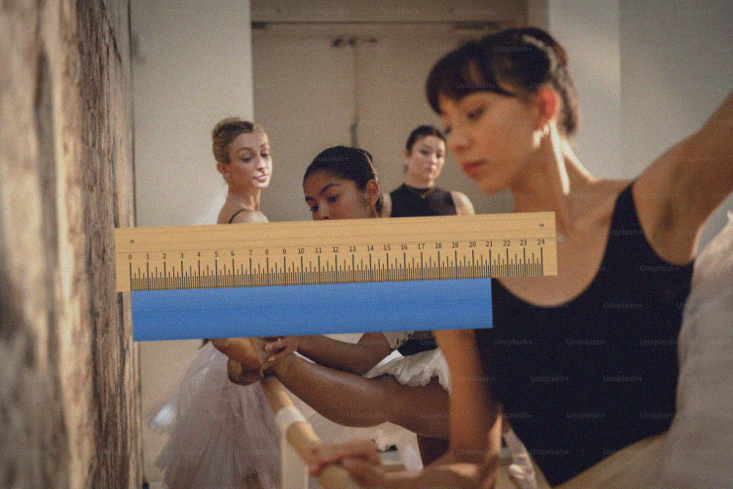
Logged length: 21 in
